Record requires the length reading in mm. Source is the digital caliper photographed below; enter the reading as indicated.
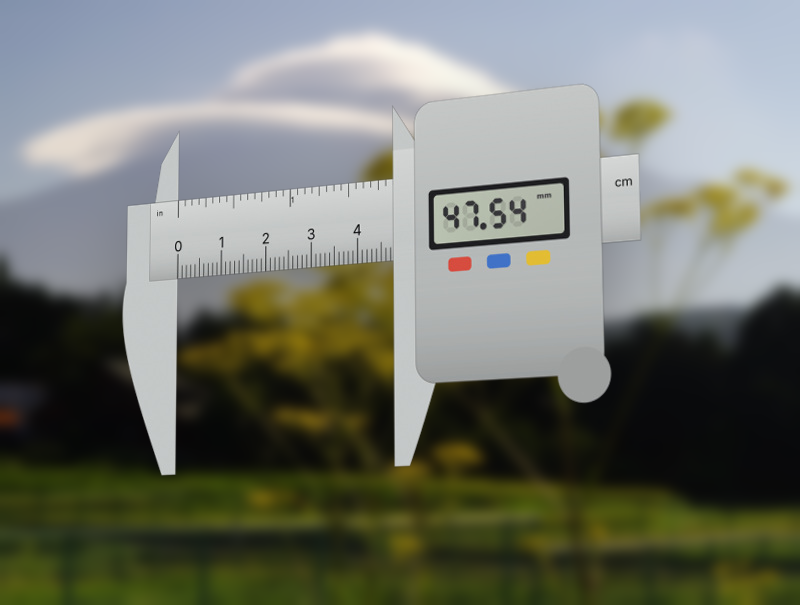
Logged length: 47.54 mm
